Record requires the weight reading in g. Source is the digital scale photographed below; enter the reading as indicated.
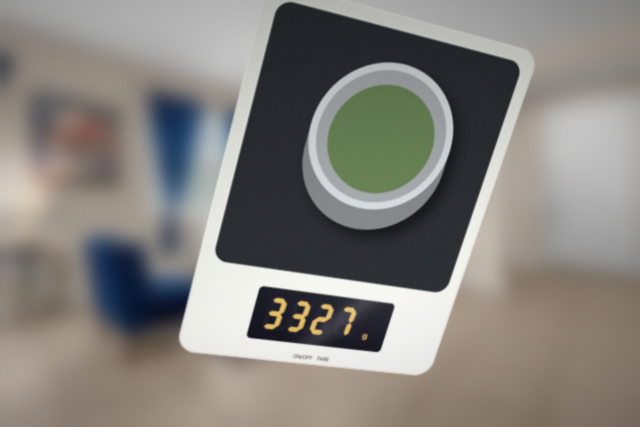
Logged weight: 3327 g
